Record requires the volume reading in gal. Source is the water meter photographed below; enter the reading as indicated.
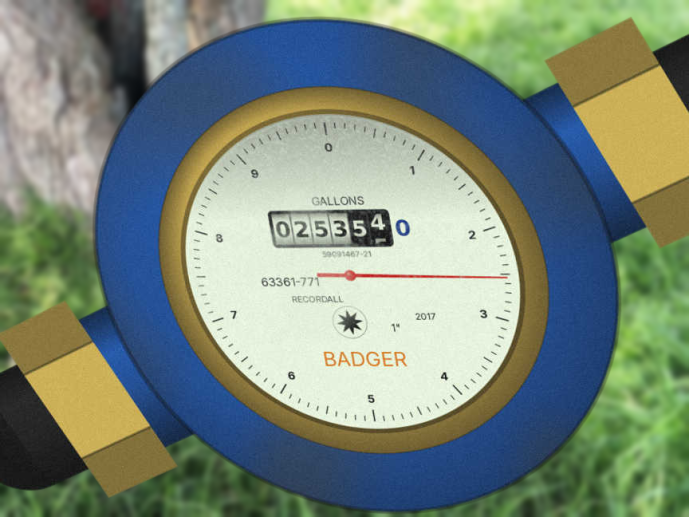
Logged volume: 253542.5 gal
